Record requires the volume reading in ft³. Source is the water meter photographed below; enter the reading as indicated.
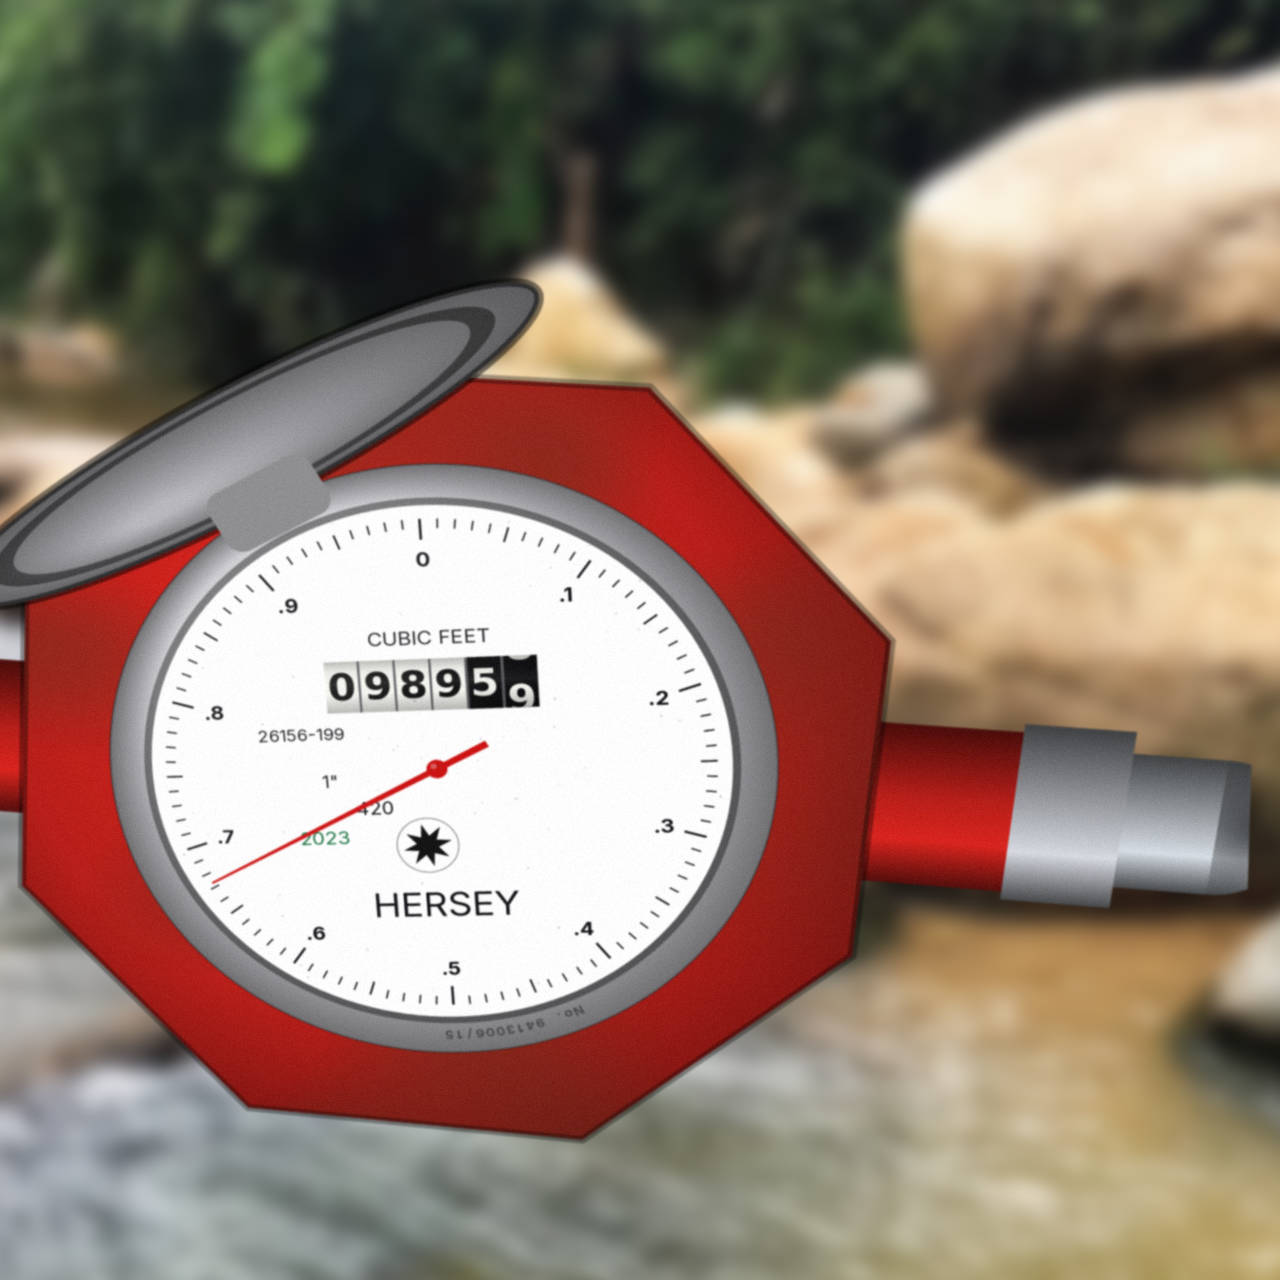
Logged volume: 98958.67 ft³
